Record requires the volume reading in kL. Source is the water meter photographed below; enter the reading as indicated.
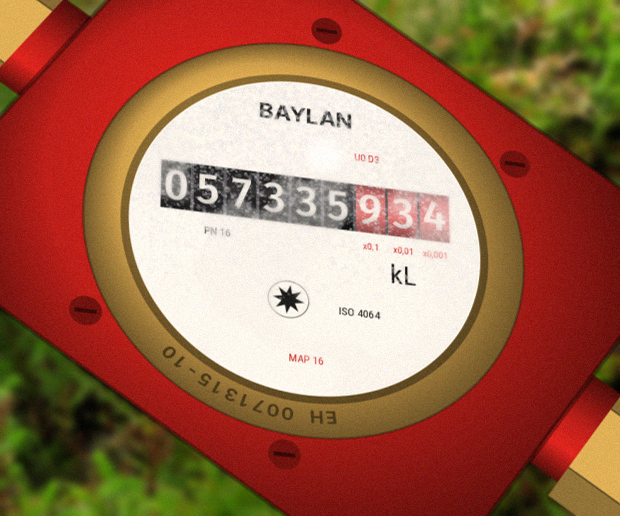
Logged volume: 57335.934 kL
